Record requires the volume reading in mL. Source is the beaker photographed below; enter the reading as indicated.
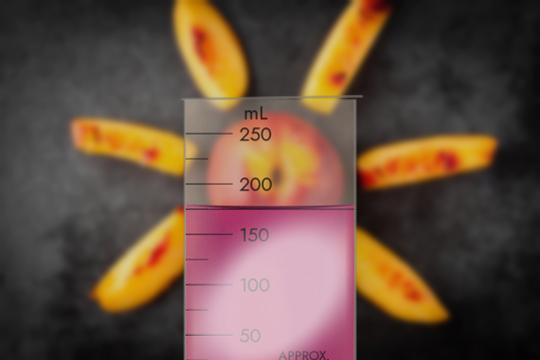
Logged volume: 175 mL
